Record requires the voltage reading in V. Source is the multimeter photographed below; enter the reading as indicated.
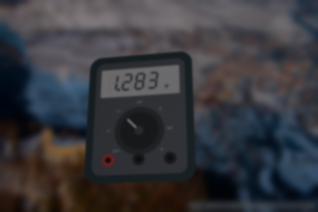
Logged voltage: 1.283 V
